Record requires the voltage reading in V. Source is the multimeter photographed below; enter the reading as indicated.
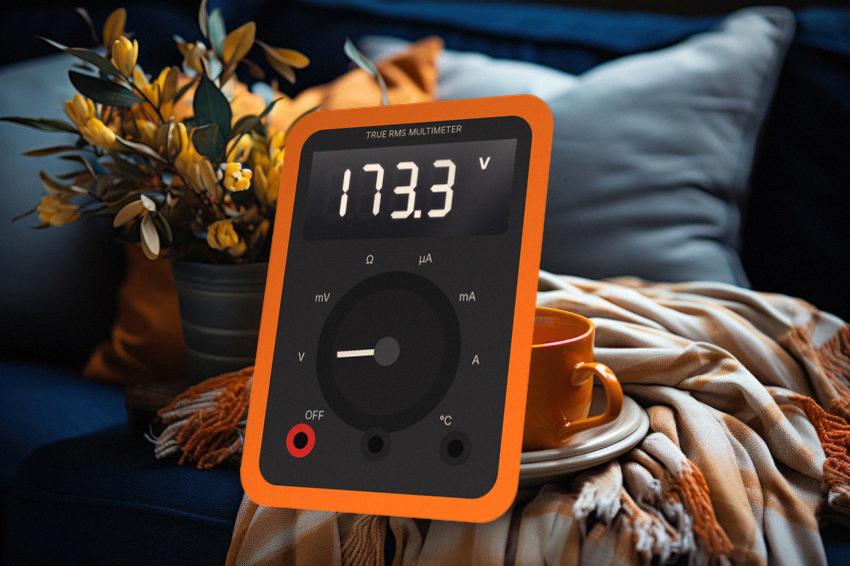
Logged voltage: 173.3 V
